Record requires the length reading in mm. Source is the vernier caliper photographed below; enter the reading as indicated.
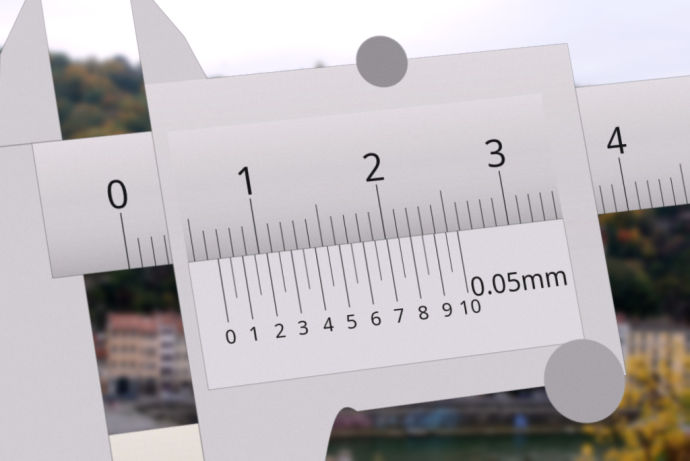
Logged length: 6.8 mm
